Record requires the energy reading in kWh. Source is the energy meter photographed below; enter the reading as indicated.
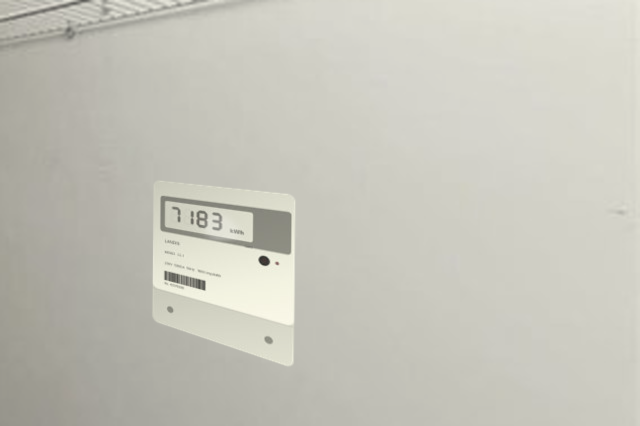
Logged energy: 7183 kWh
